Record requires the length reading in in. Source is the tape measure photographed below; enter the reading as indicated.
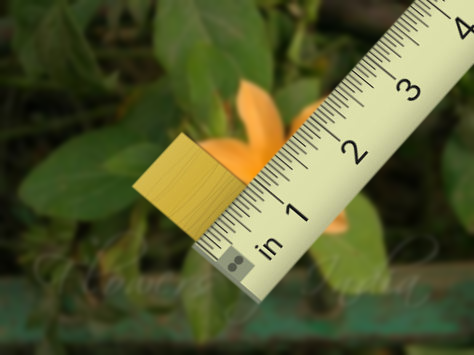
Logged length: 0.875 in
